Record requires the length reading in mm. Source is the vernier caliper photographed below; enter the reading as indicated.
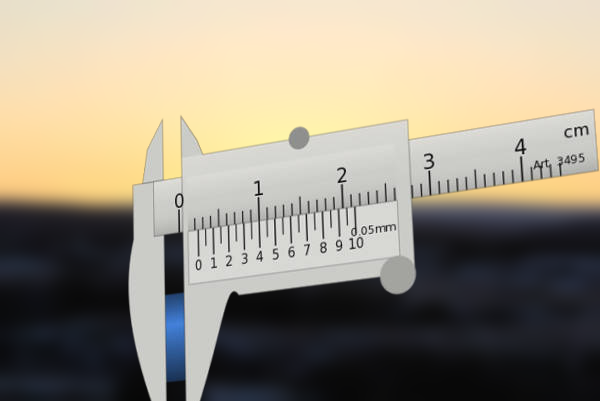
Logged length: 2.4 mm
